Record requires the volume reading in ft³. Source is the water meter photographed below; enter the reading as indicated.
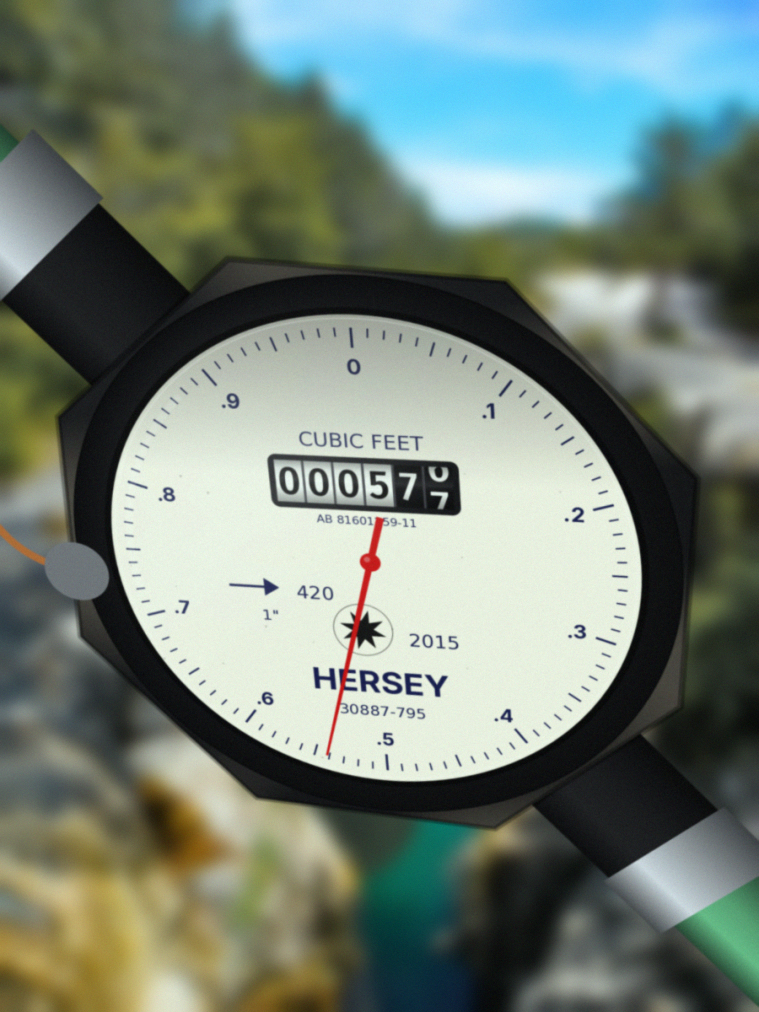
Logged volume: 576.54 ft³
